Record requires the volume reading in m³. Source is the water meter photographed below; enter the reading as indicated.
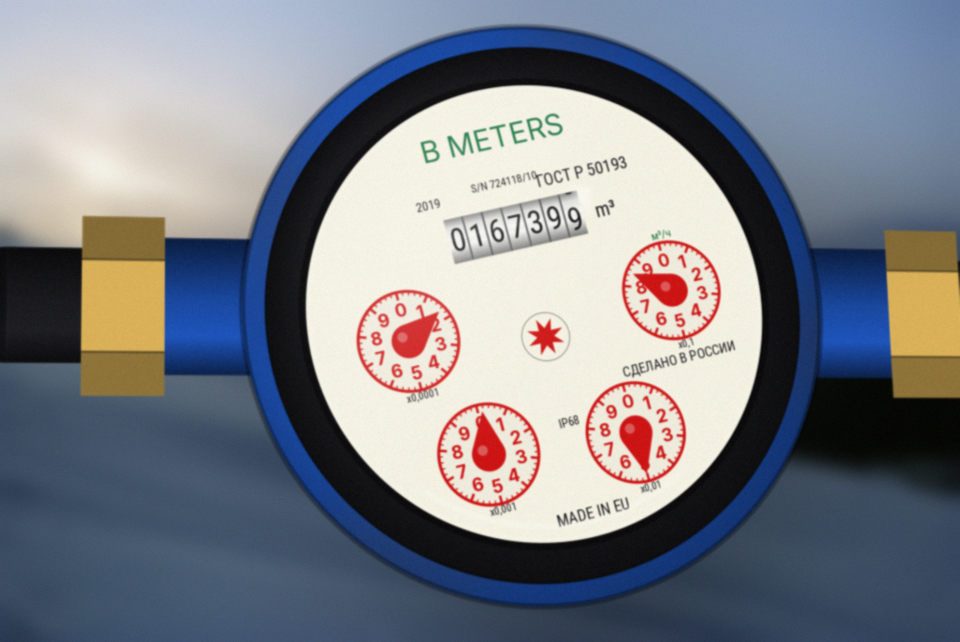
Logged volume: 167398.8501 m³
